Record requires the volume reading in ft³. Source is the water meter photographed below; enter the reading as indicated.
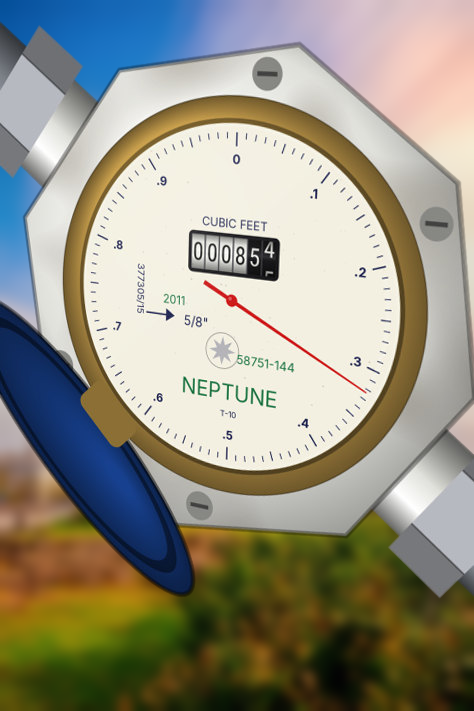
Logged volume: 854.32 ft³
